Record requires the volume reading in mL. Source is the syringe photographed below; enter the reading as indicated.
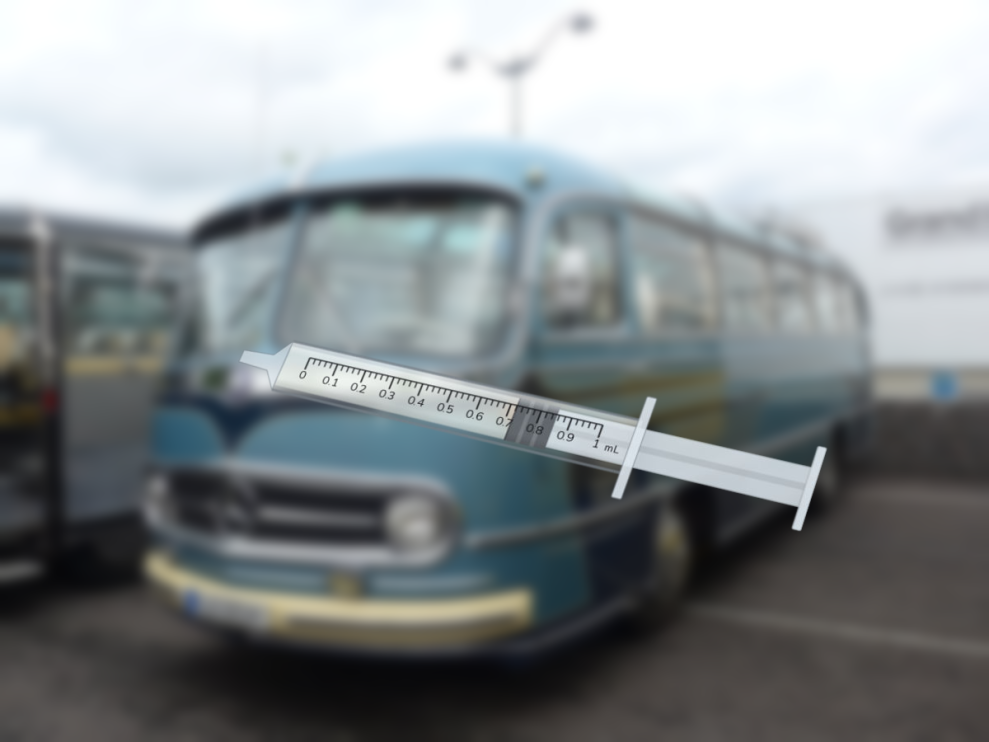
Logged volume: 0.72 mL
